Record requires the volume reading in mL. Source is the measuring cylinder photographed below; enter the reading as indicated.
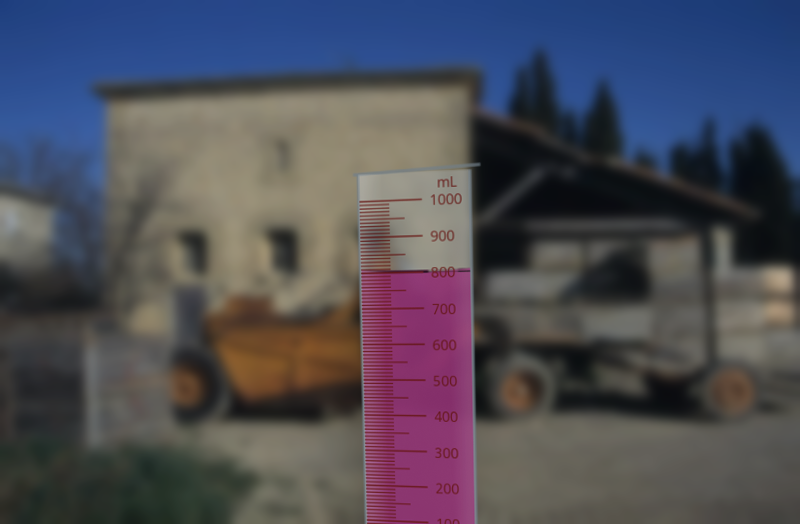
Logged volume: 800 mL
